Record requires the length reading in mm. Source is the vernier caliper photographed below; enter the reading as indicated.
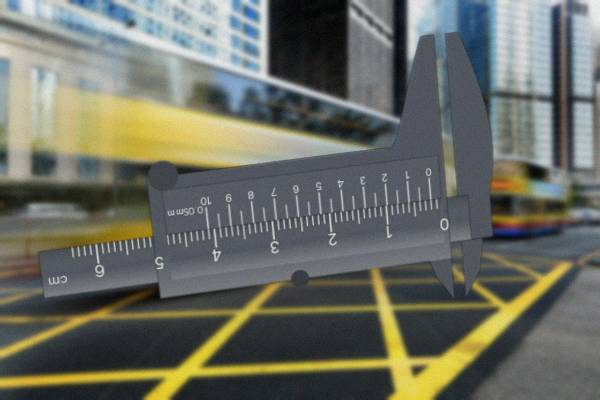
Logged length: 2.0 mm
